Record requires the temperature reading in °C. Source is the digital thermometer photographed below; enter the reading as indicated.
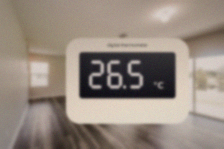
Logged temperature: 26.5 °C
